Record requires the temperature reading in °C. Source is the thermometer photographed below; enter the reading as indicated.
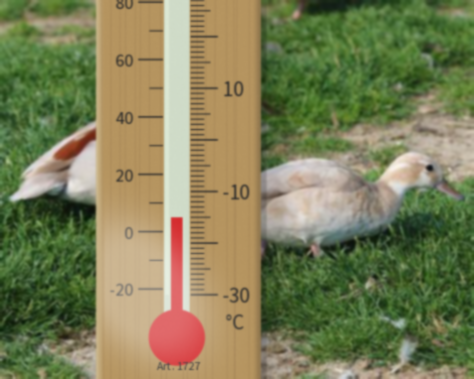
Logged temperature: -15 °C
